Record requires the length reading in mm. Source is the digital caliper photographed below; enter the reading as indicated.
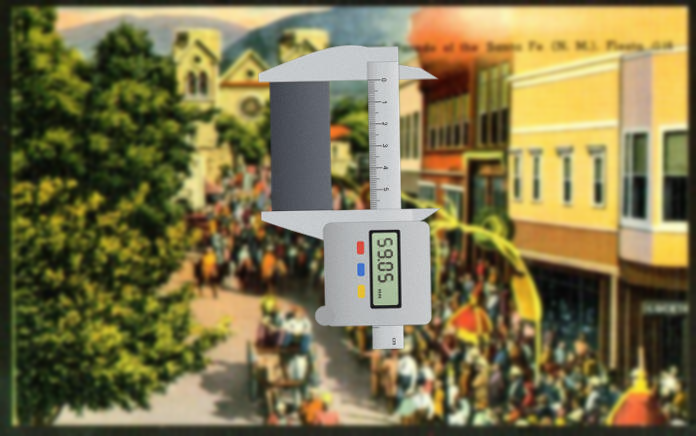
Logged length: 59.05 mm
